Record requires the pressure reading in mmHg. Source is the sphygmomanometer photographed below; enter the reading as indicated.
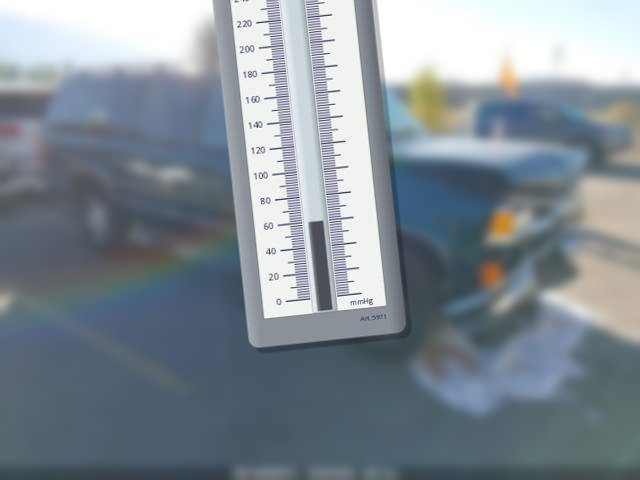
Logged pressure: 60 mmHg
